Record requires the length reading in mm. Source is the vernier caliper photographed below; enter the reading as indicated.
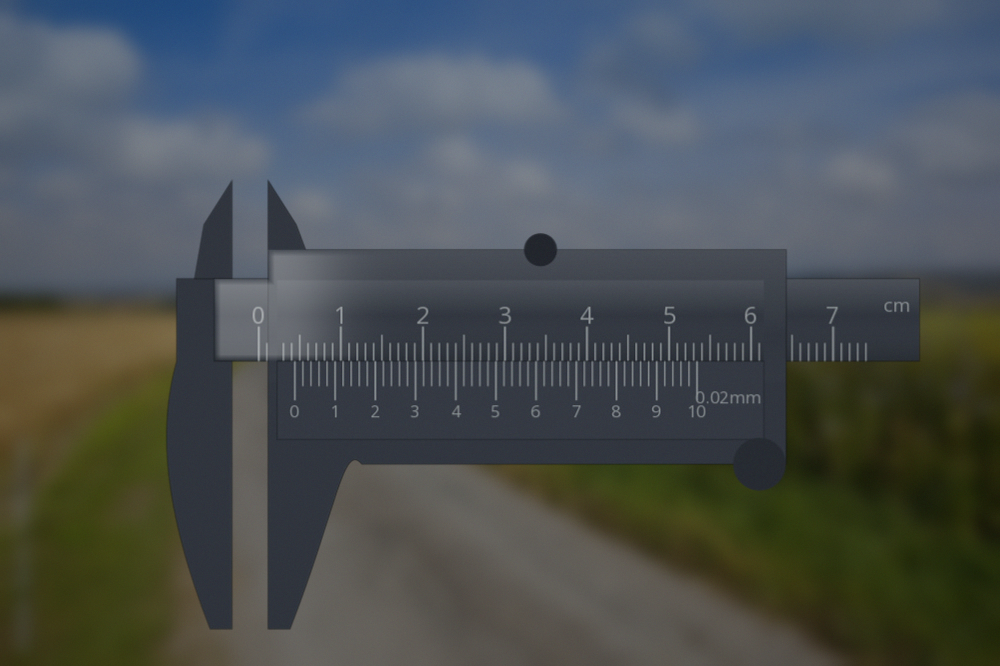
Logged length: 4.4 mm
